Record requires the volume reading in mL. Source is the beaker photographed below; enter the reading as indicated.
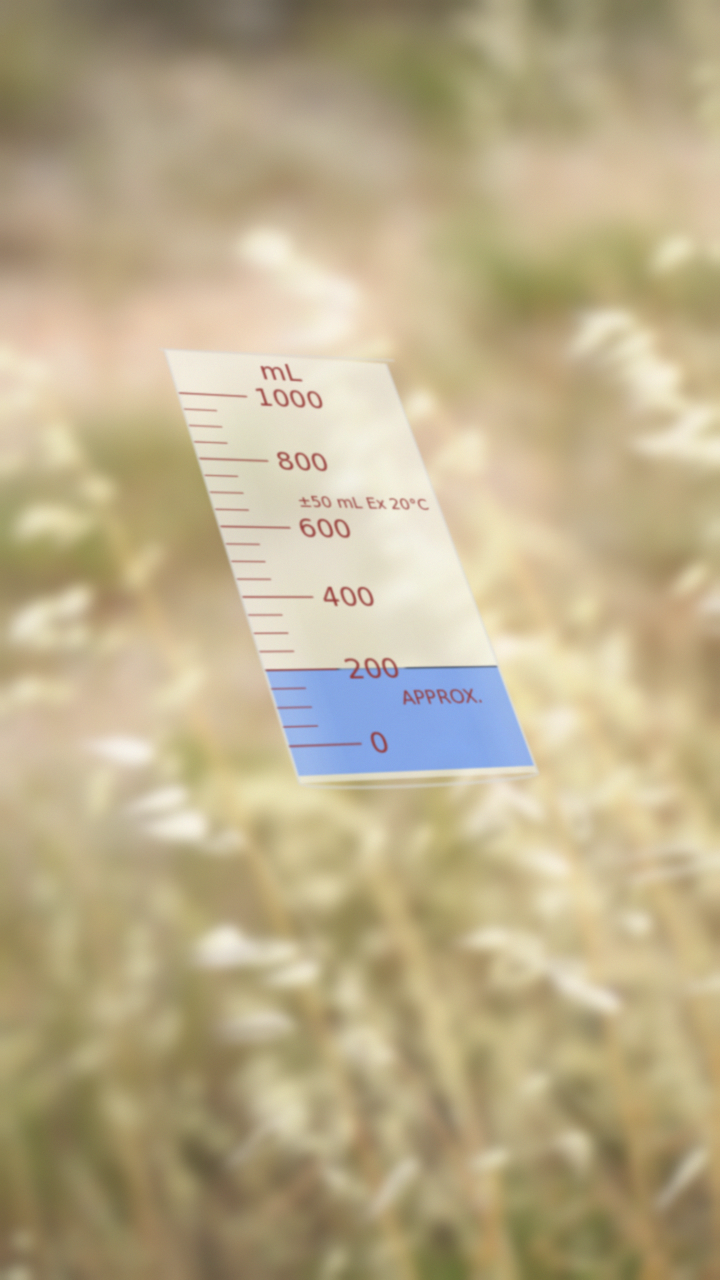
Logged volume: 200 mL
